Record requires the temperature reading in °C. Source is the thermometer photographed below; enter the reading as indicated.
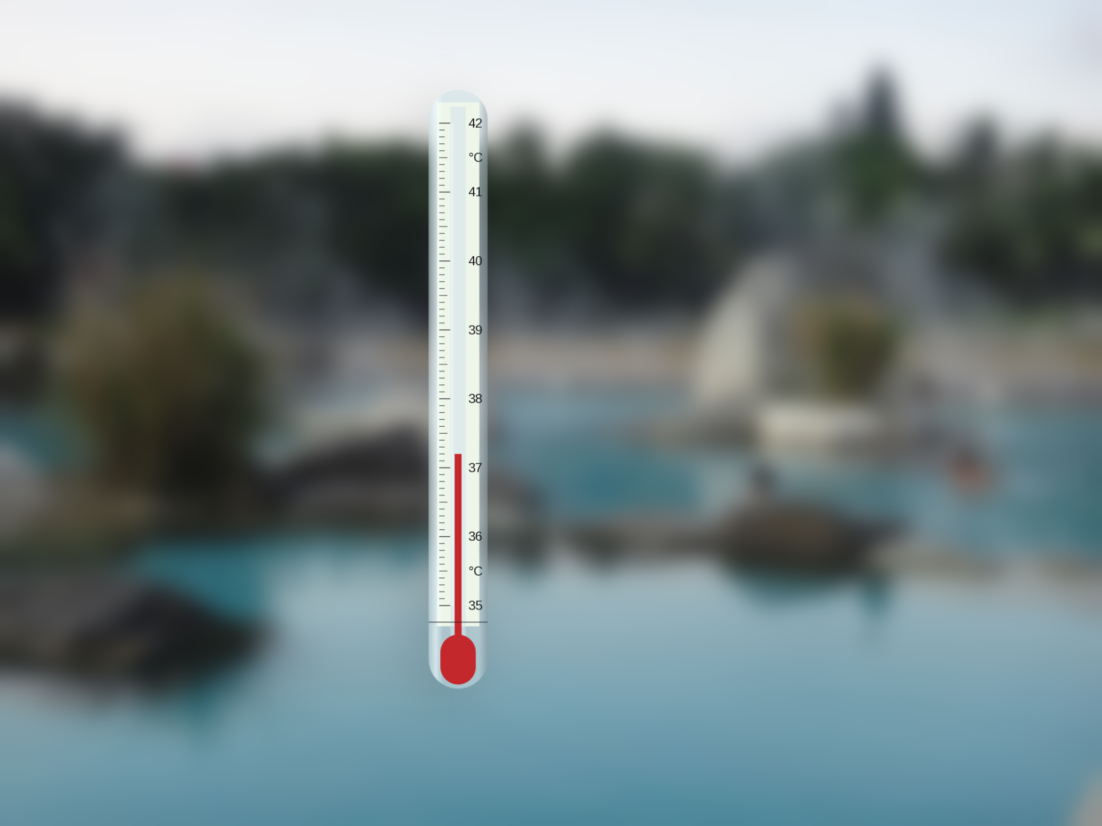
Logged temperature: 37.2 °C
